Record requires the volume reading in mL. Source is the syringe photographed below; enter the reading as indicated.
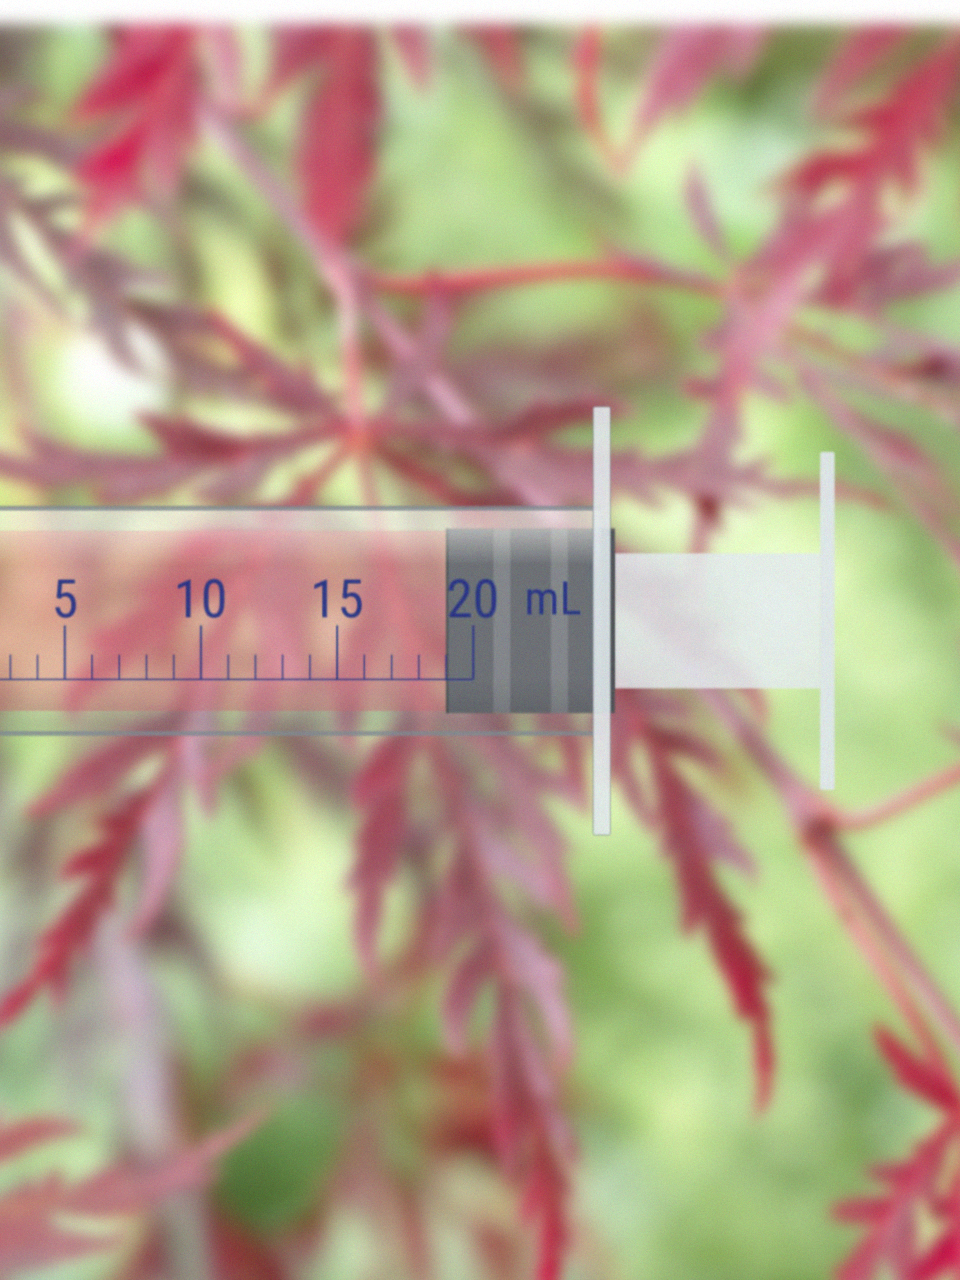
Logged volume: 19 mL
